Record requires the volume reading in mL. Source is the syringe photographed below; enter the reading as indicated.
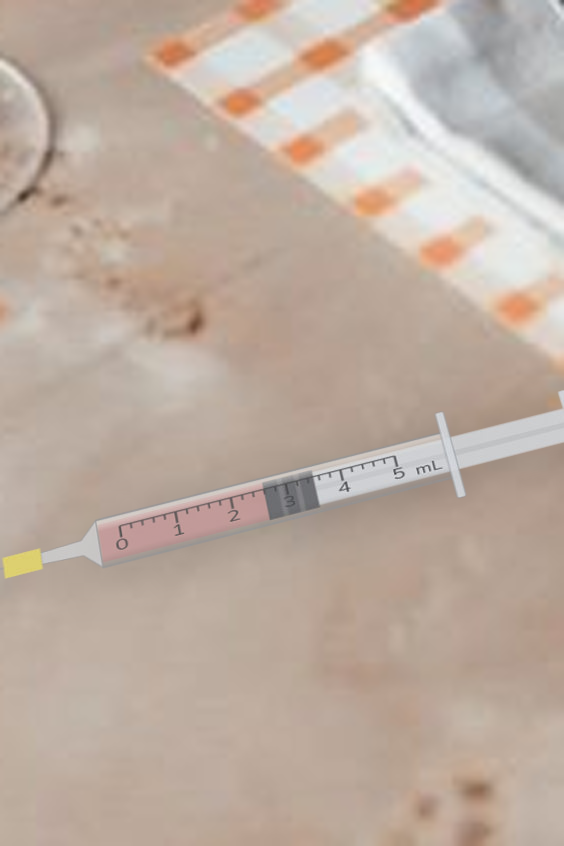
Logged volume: 2.6 mL
